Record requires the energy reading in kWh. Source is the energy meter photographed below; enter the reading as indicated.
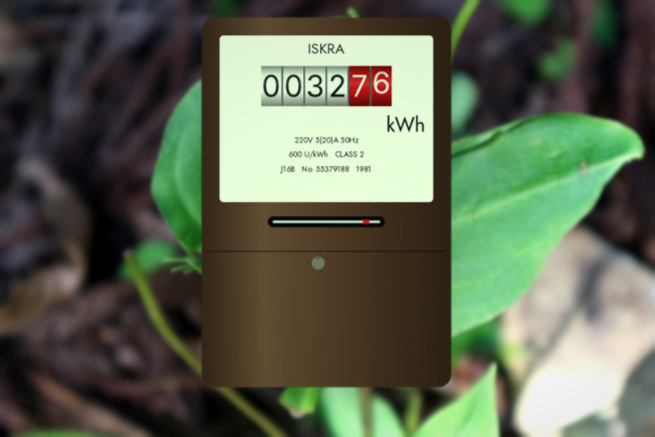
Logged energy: 32.76 kWh
